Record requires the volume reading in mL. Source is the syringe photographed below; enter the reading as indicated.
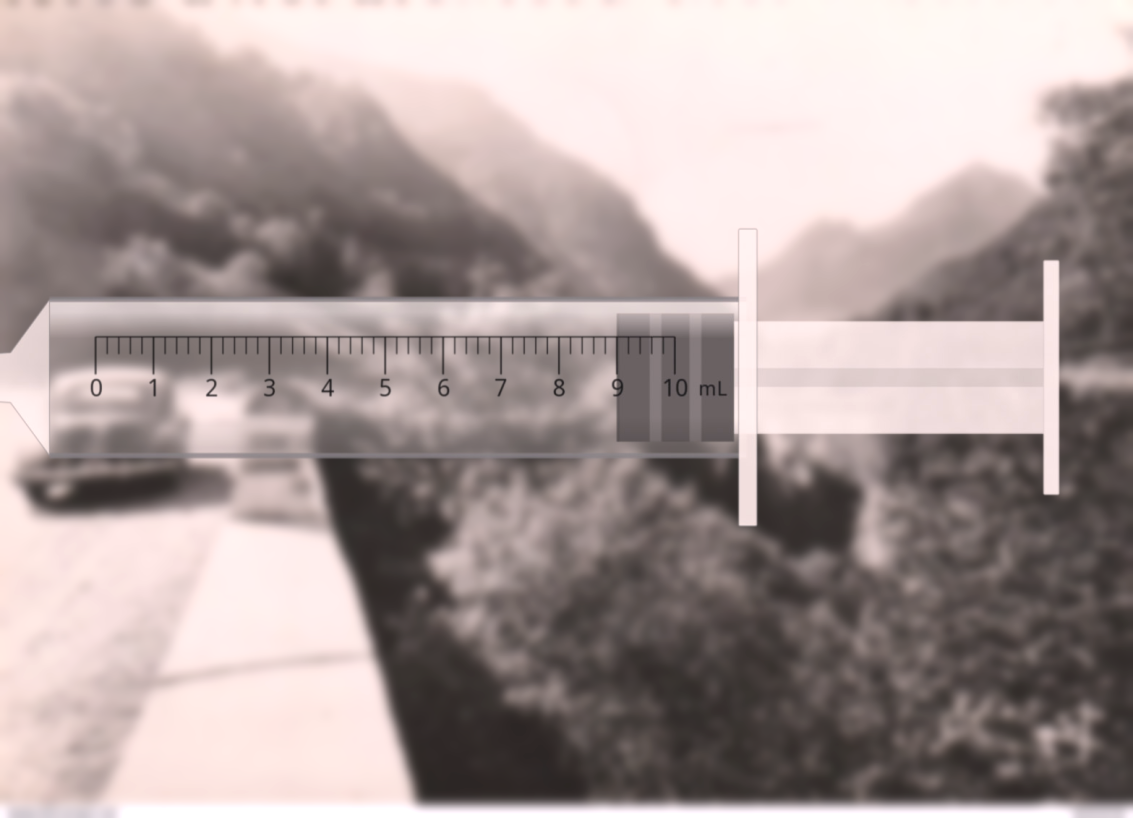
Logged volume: 9 mL
